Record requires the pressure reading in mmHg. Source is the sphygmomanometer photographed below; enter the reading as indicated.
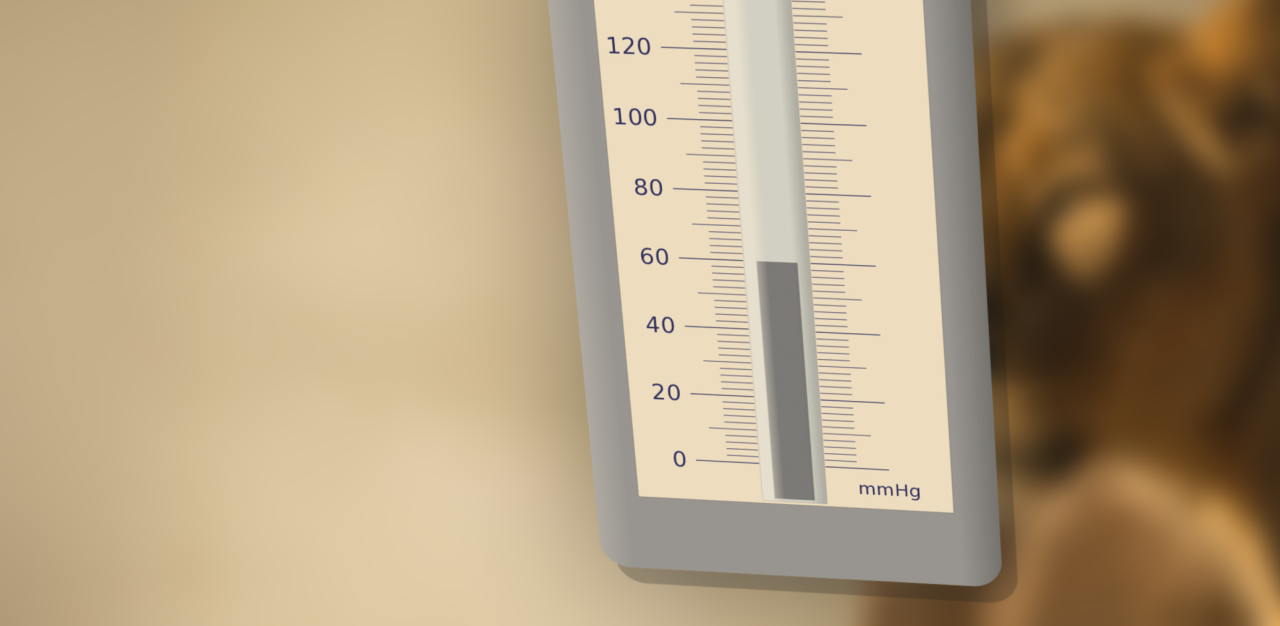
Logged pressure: 60 mmHg
